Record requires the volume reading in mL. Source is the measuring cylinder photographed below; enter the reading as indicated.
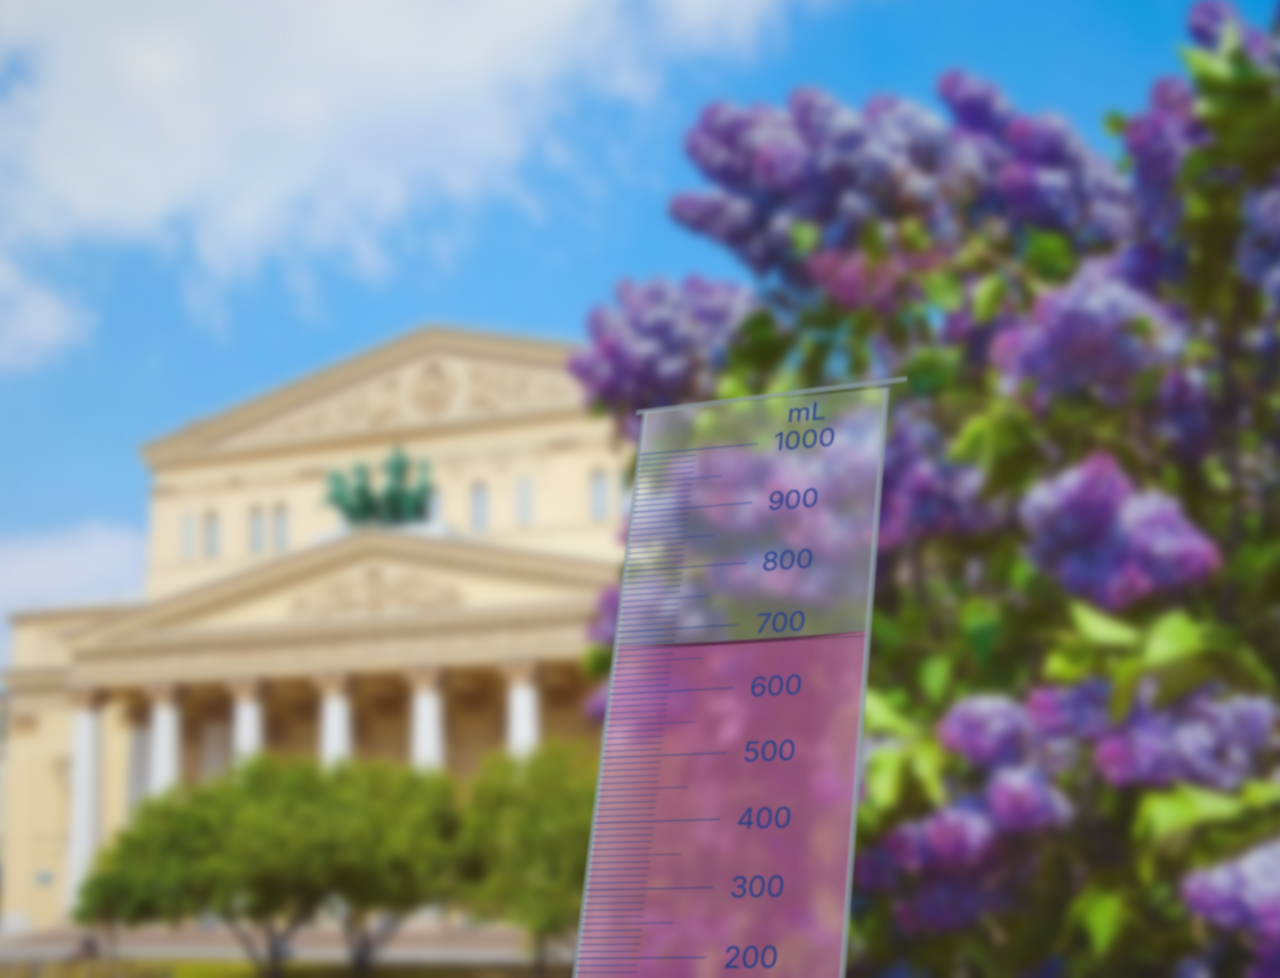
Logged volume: 670 mL
